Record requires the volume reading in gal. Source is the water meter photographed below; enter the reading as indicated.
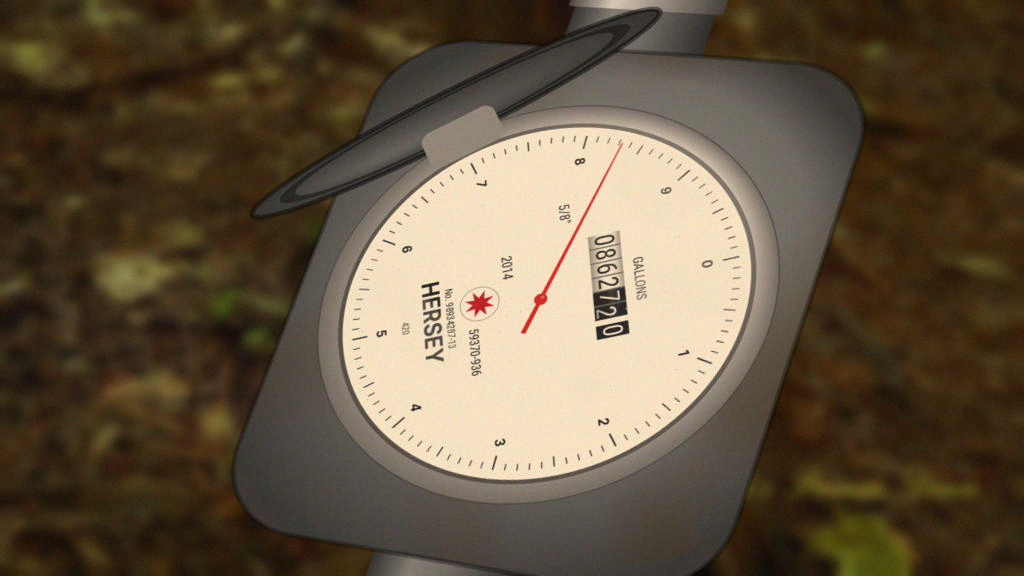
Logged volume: 862718.3 gal
